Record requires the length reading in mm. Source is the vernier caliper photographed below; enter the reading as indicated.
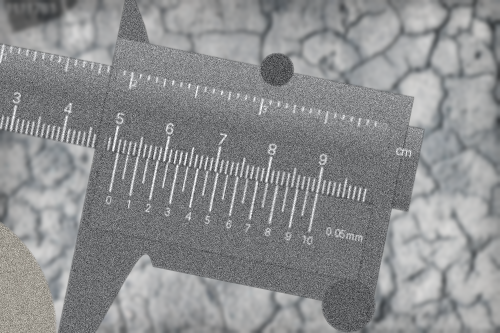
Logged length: 51.0 mm
